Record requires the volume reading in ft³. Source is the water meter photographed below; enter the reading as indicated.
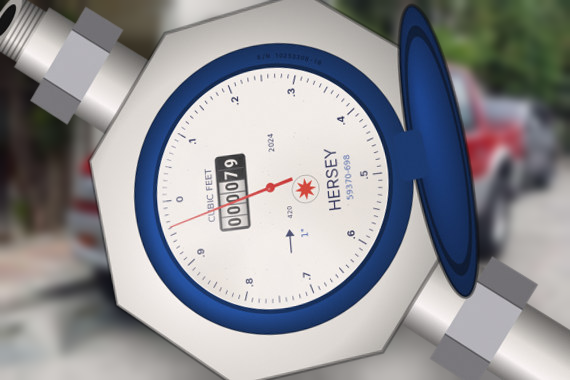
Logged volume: 78.96 ft³
